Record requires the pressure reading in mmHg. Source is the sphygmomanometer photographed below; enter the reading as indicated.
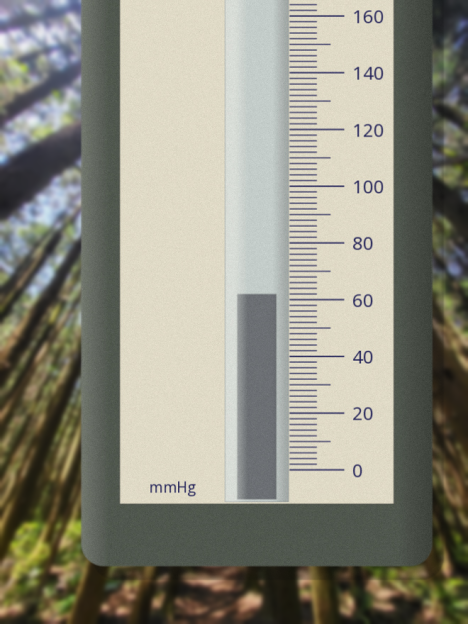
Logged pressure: 62 mmHg
